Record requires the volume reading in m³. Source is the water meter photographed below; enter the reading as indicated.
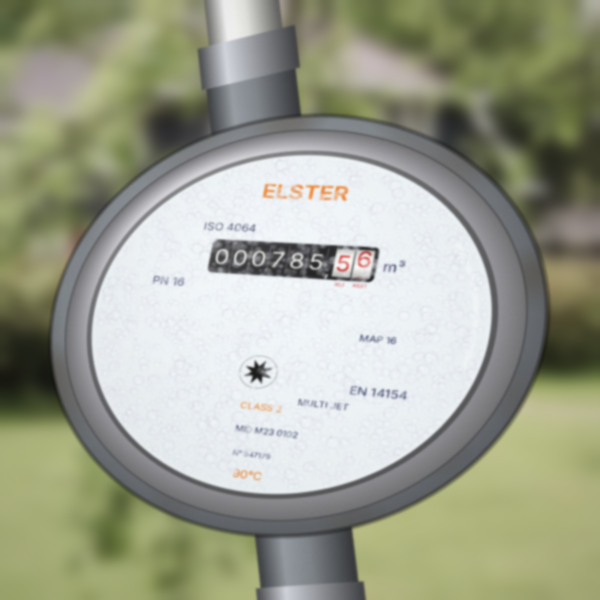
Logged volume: 785.56 m³
